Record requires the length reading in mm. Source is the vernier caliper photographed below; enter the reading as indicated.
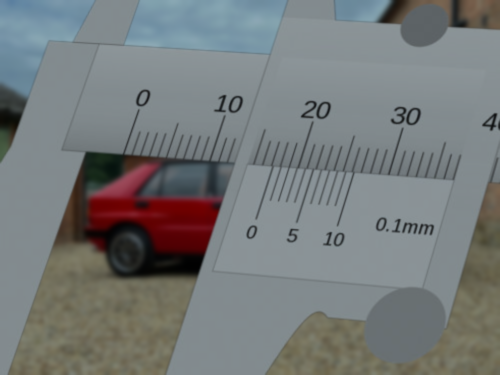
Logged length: 17.2 mm
